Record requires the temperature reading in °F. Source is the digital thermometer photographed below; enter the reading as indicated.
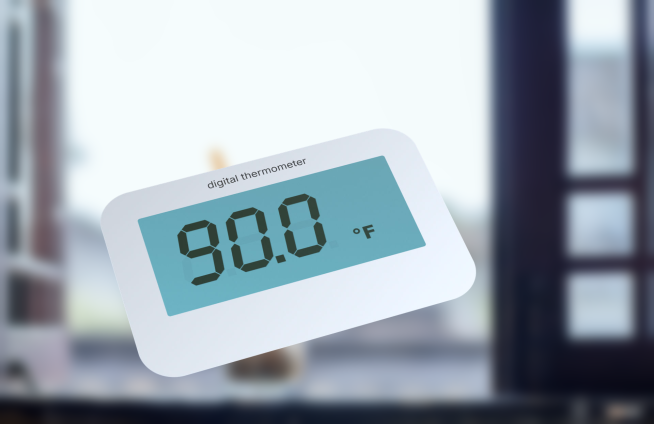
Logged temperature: 90.0 °F
